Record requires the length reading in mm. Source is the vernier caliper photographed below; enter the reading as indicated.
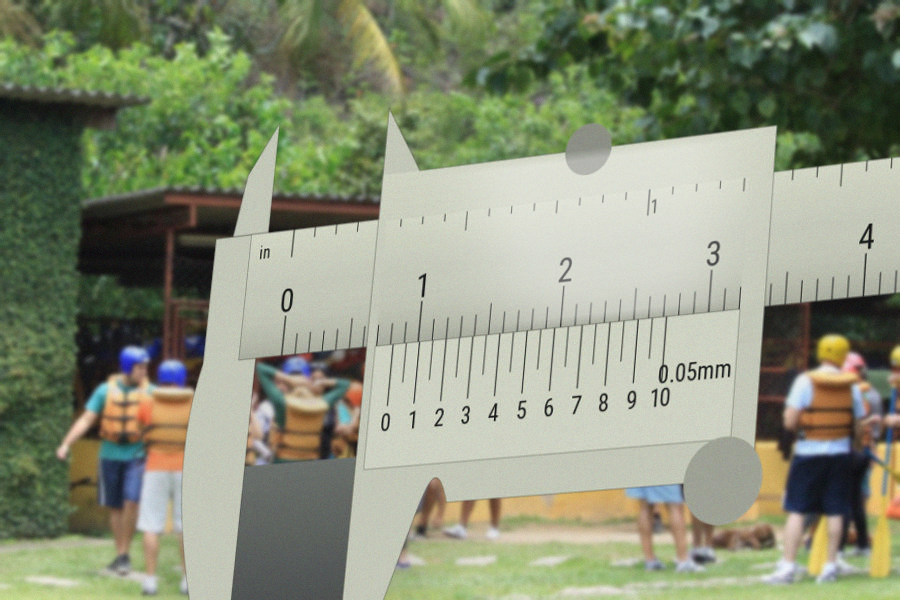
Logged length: 8.2 mm
